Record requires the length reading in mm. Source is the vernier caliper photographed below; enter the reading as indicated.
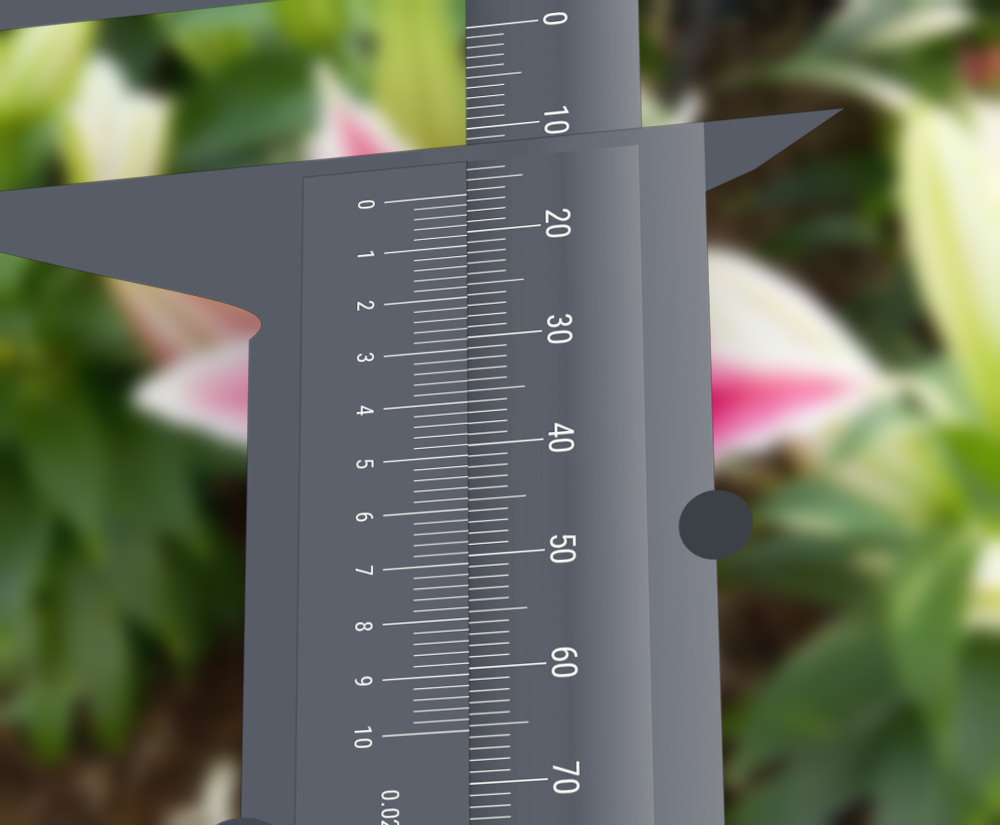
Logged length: 16.4 mm
